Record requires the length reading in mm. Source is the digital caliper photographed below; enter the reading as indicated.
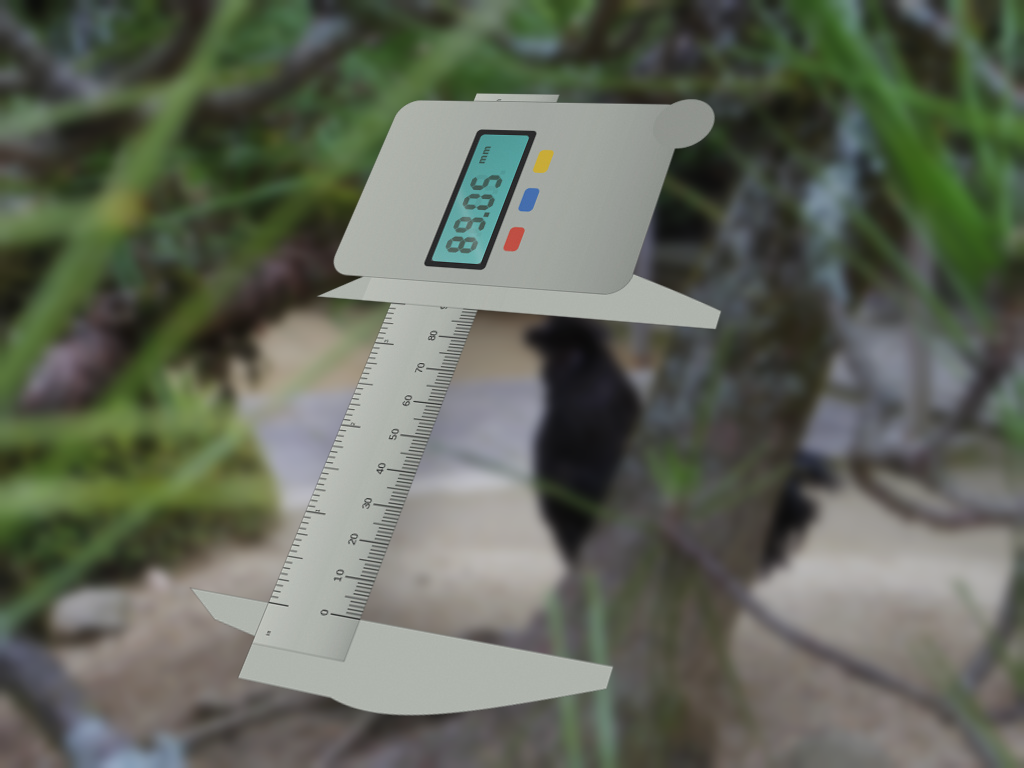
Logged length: 89.05 mm
